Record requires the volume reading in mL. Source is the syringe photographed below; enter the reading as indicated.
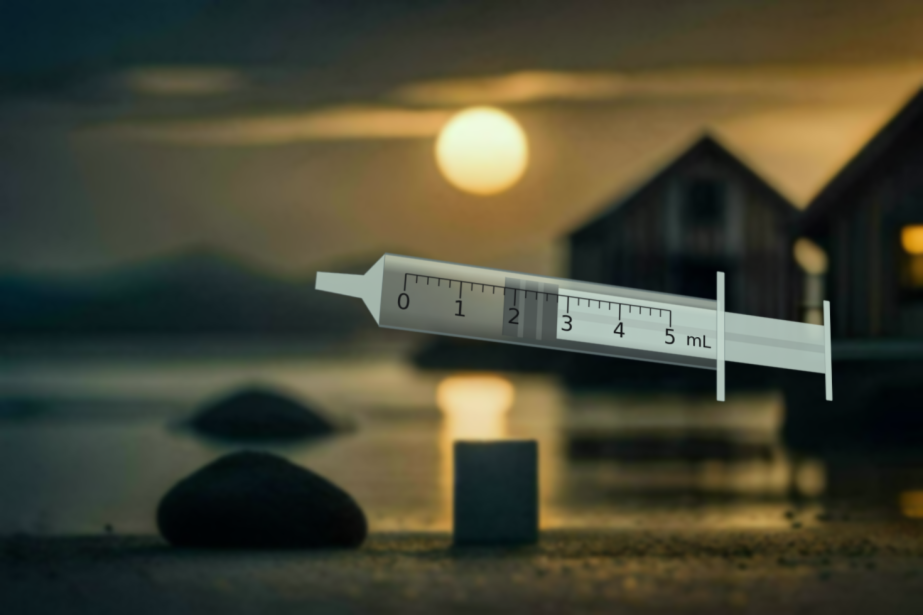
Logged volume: 1.8 mL
